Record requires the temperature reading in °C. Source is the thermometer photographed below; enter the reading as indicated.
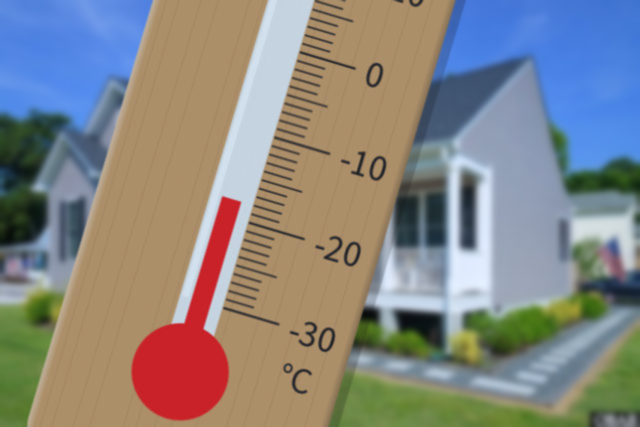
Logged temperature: -18 °C
